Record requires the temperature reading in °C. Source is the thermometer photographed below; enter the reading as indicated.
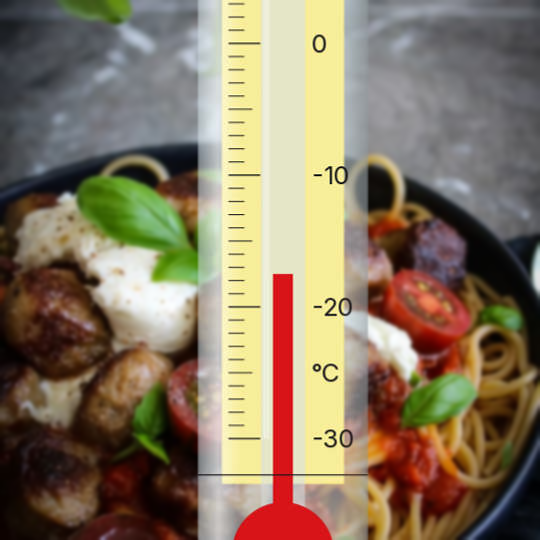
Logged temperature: -17.5 °C
